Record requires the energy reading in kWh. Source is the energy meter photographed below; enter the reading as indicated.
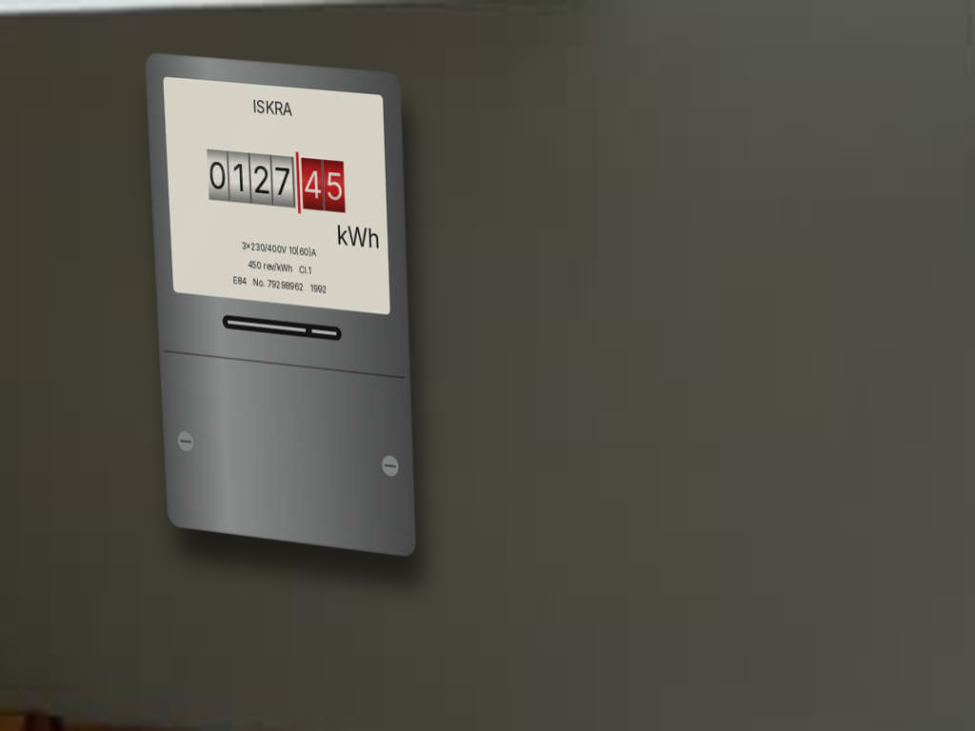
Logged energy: 127.45 kWh
